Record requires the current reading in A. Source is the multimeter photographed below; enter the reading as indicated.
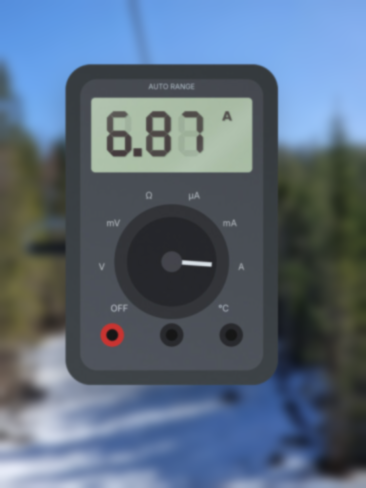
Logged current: 6.87 A
